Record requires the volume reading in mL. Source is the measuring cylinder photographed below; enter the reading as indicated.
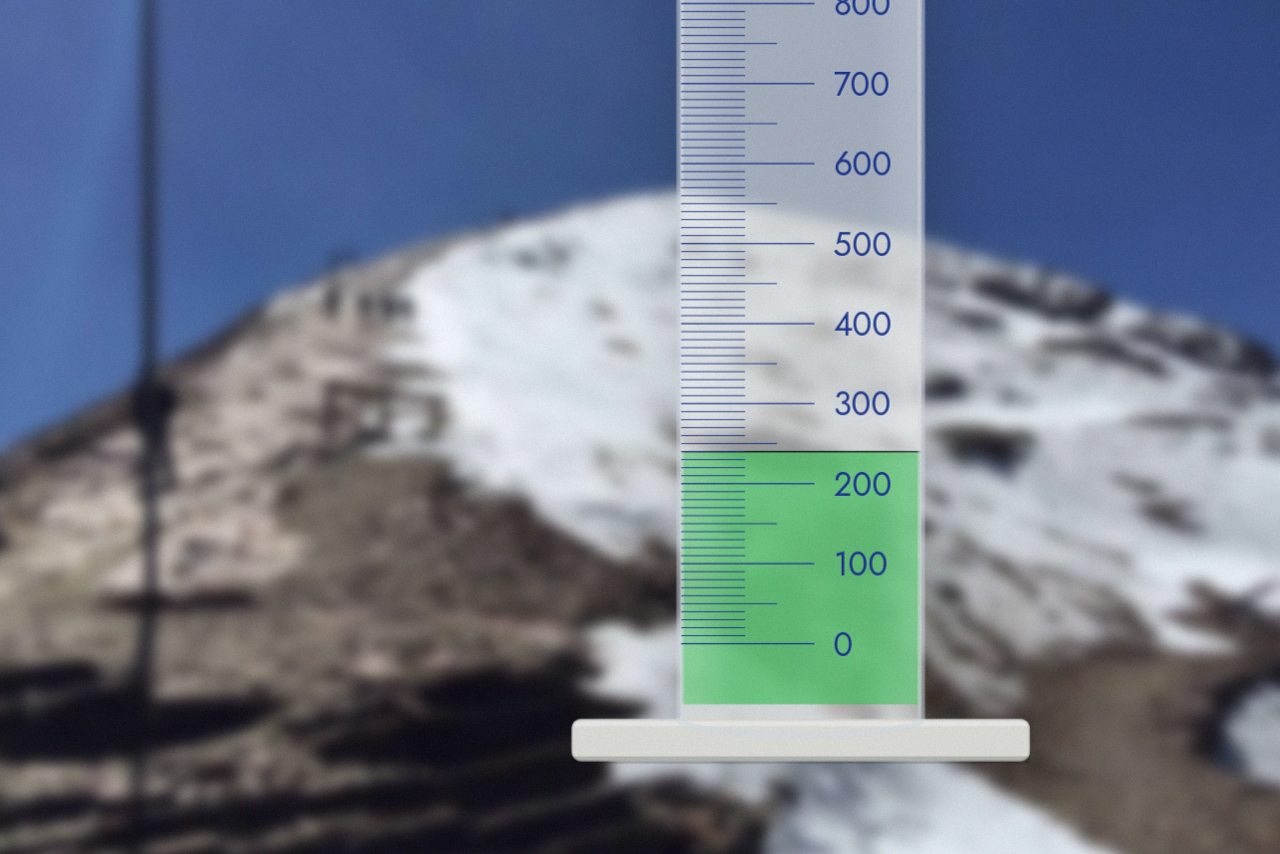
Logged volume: 240 mL
